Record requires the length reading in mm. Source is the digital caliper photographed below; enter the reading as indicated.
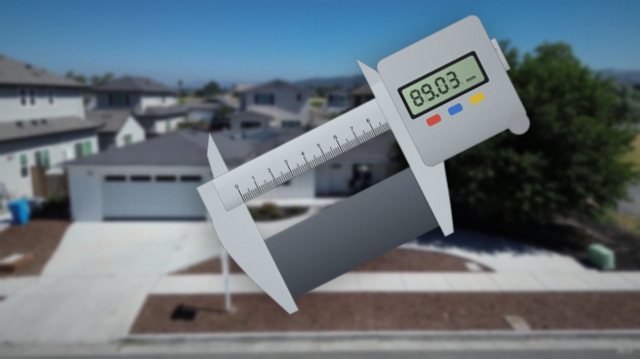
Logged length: 89.03 mm
